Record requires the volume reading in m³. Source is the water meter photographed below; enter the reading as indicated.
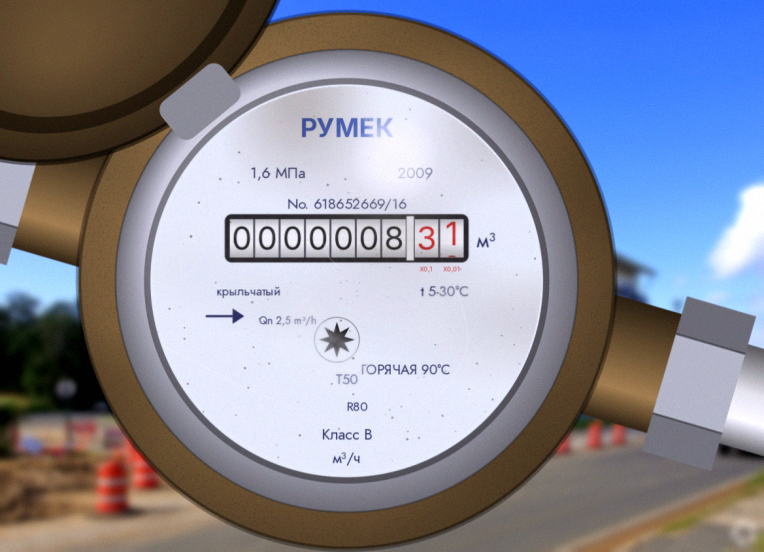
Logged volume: 8.31 m³
